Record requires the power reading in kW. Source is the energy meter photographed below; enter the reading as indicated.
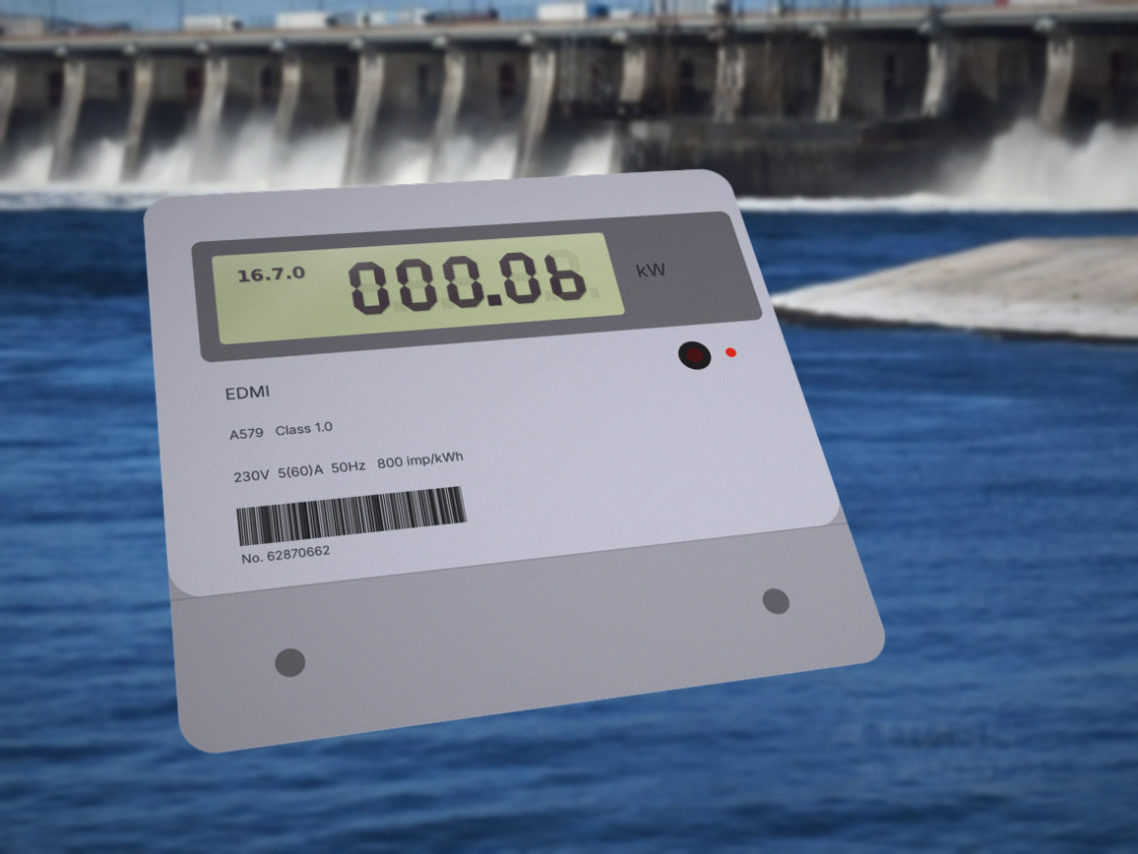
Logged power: 0.06 kW
